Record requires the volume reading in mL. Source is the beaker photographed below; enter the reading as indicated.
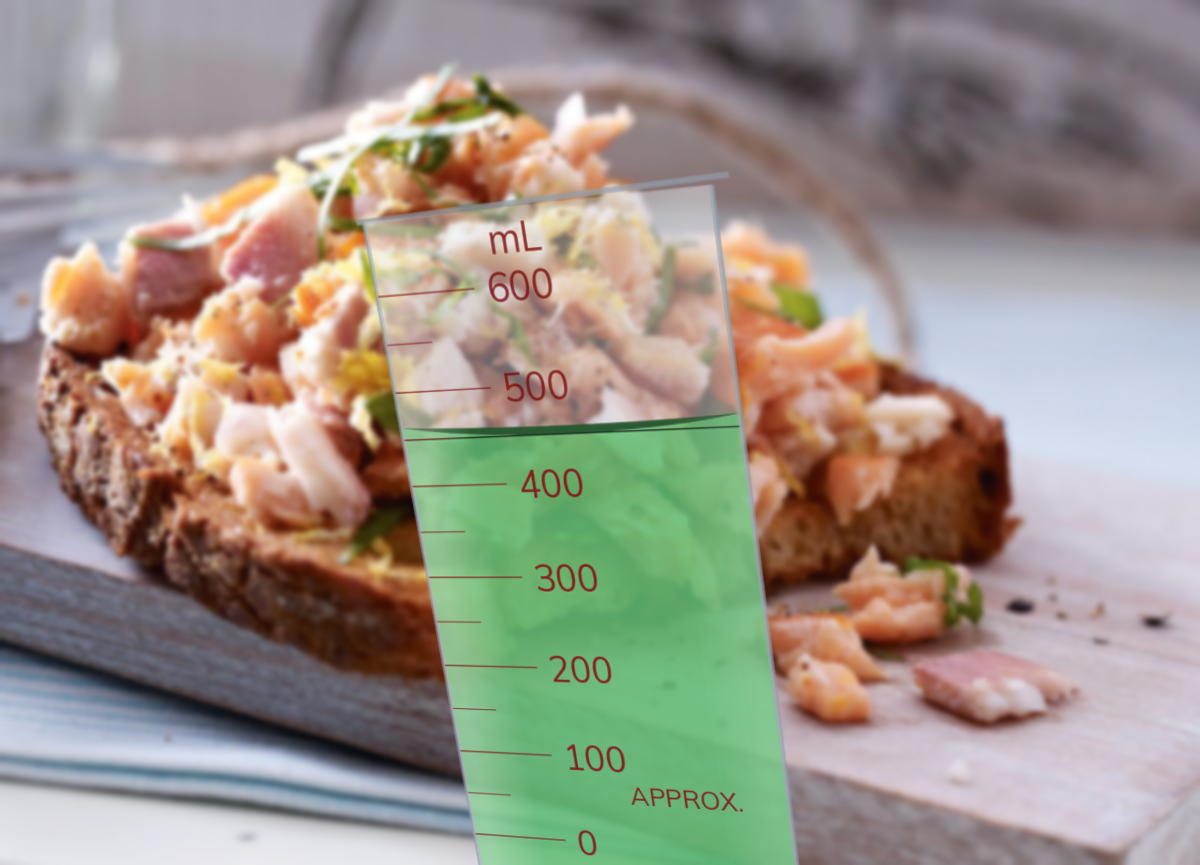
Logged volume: 450 mL
